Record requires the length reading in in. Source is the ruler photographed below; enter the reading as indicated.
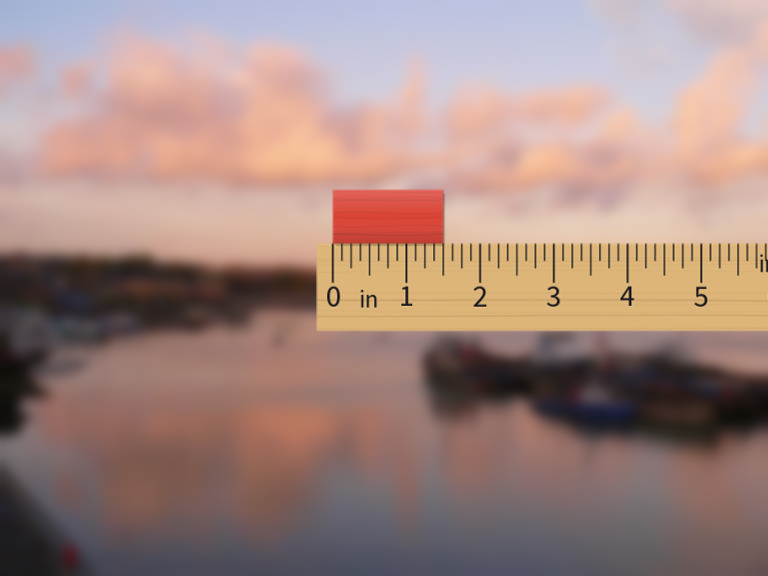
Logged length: 1.5 in
